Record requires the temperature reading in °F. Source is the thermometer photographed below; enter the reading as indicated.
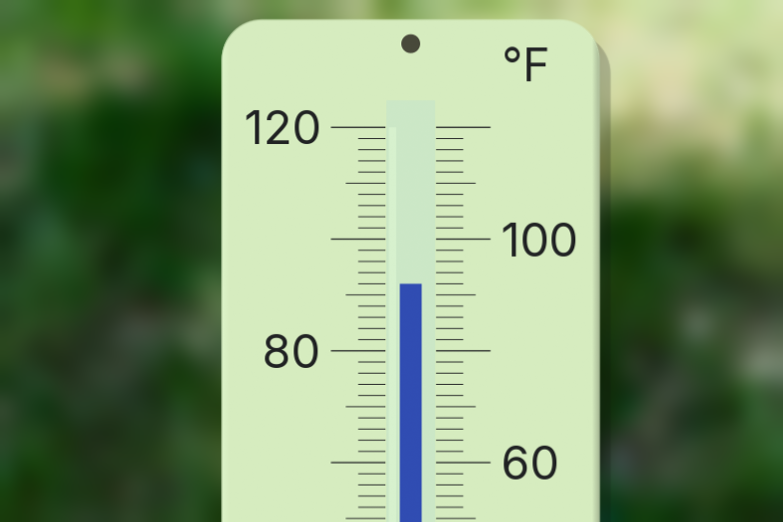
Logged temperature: 92 °F
